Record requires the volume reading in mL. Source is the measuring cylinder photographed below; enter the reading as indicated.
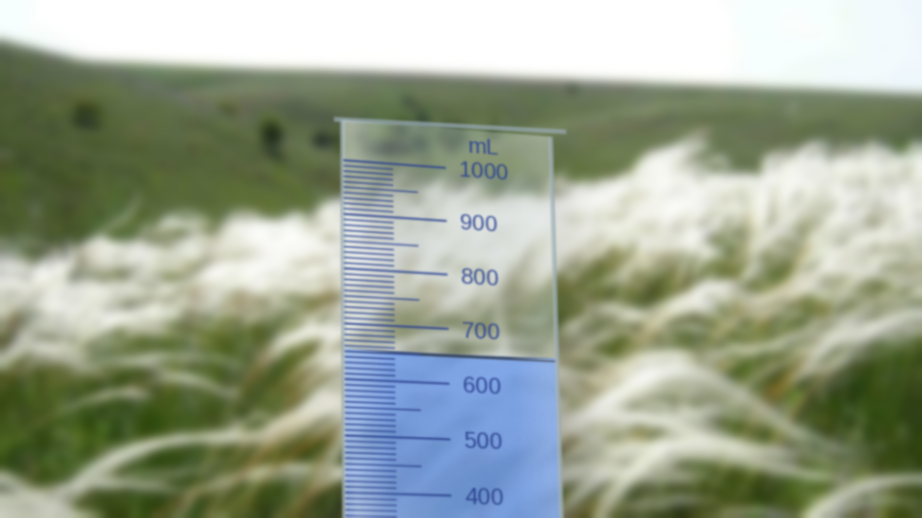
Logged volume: 650 mL
